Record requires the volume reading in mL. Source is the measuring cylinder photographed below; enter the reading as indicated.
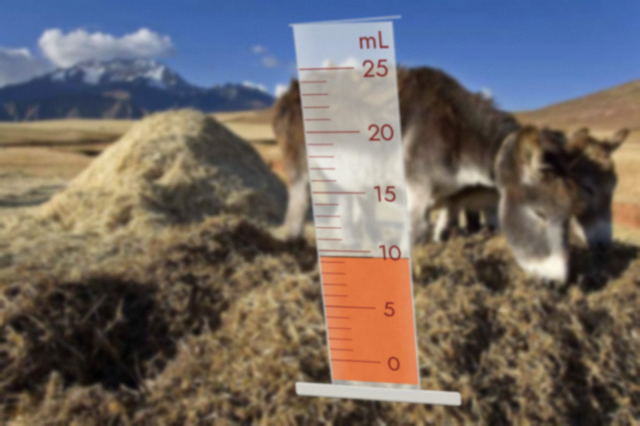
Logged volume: 9.5 mL
